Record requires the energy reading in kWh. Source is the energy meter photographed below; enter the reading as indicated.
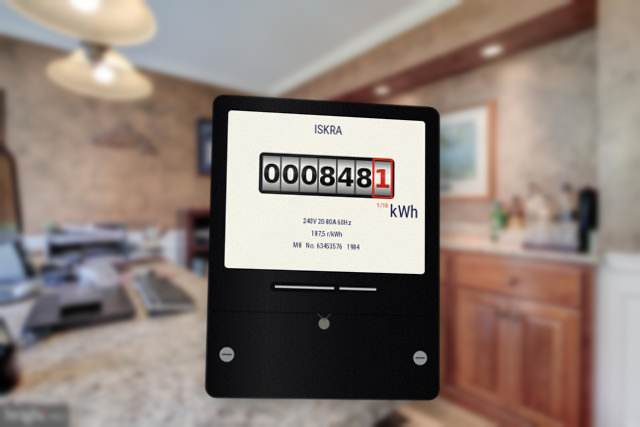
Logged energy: 848.1 kWh
